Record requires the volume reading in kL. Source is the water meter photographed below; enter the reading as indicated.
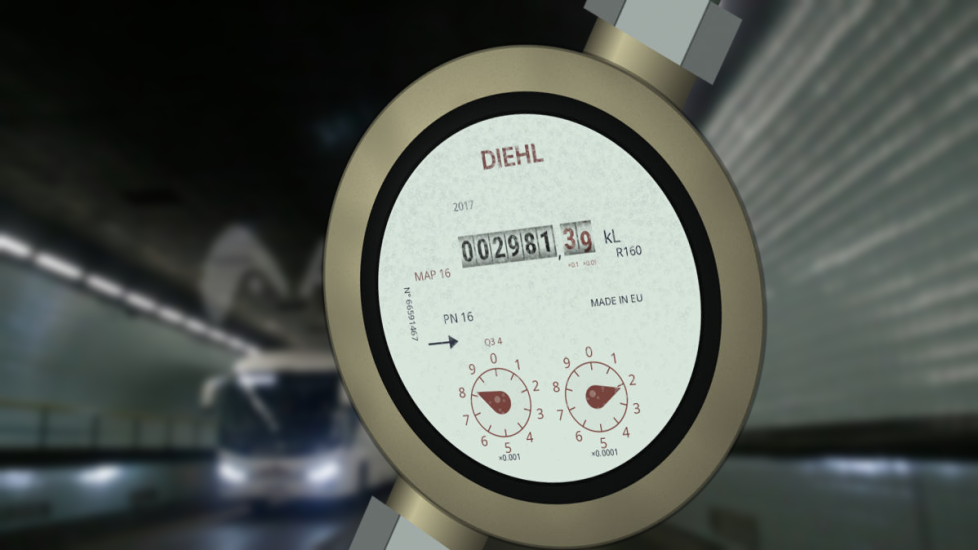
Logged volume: 2981.3882 kL
